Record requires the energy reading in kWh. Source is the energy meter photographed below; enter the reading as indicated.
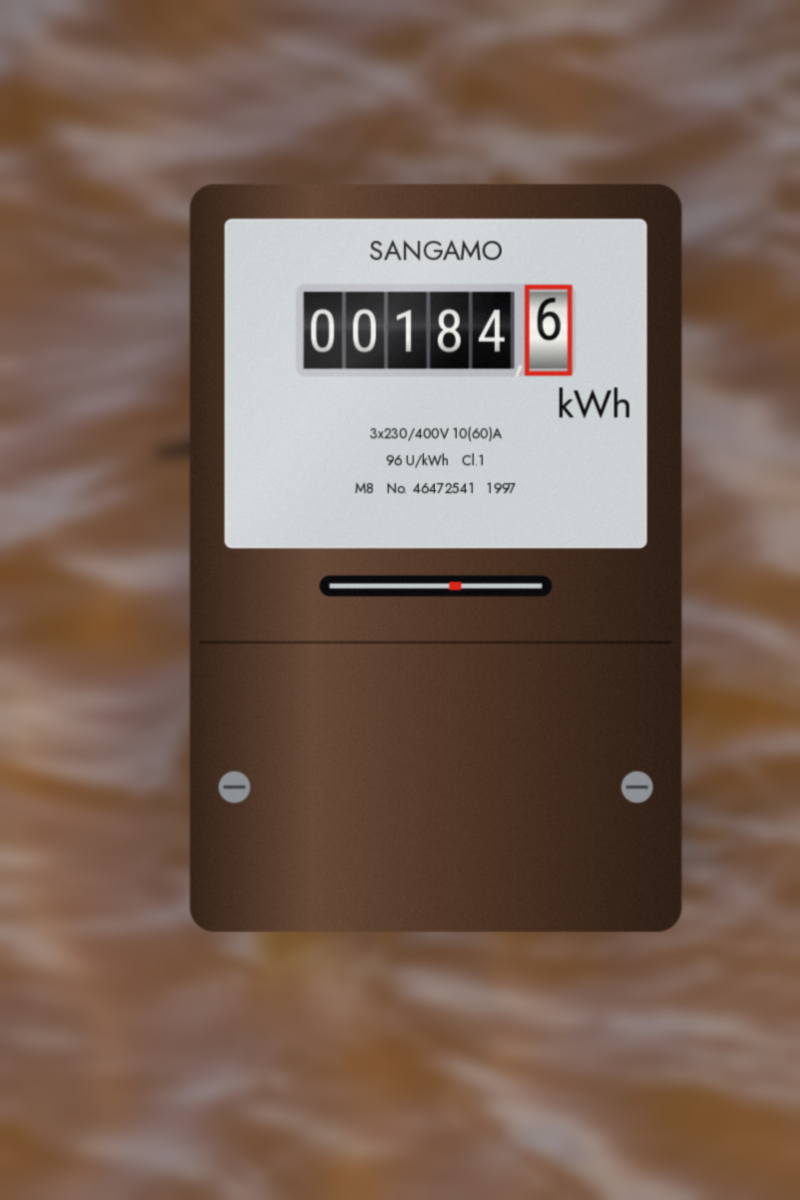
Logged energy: 184.6 kWh
